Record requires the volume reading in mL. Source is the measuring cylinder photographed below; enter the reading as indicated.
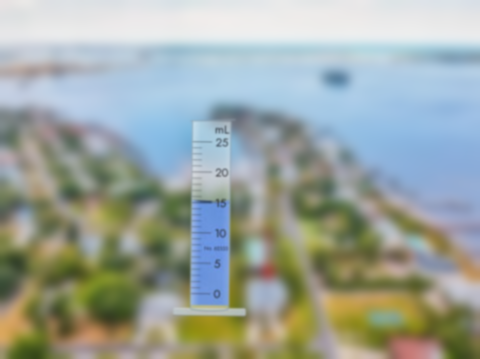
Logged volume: 15 mL
